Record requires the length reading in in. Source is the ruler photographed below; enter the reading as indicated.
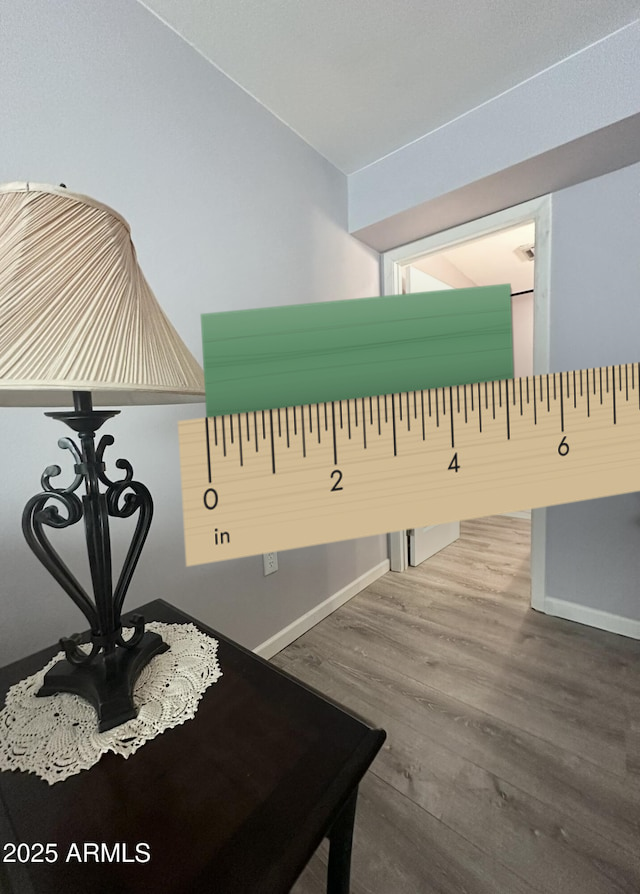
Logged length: 5.125 in
